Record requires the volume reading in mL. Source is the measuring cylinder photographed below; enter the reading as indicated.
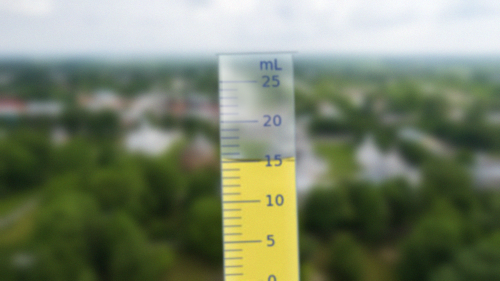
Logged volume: 15 mL
